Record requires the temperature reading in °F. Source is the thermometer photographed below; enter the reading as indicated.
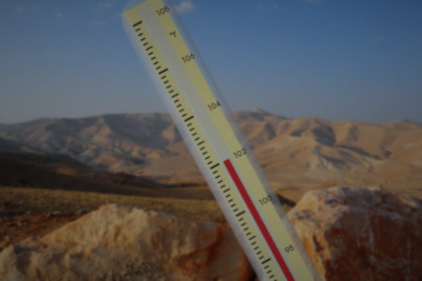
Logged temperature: 102 °F
